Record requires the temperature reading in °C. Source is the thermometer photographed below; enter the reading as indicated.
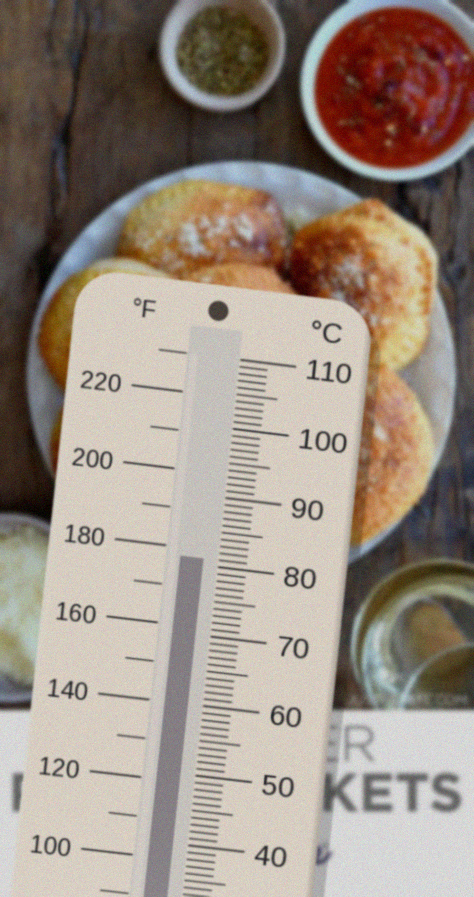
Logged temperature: 81 °C
